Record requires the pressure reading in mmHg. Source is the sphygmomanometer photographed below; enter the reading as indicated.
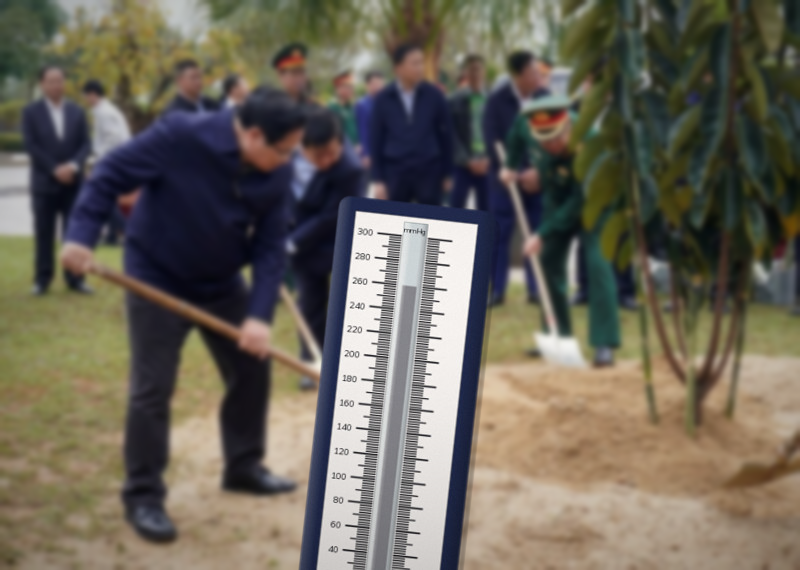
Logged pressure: 260 mmHg
